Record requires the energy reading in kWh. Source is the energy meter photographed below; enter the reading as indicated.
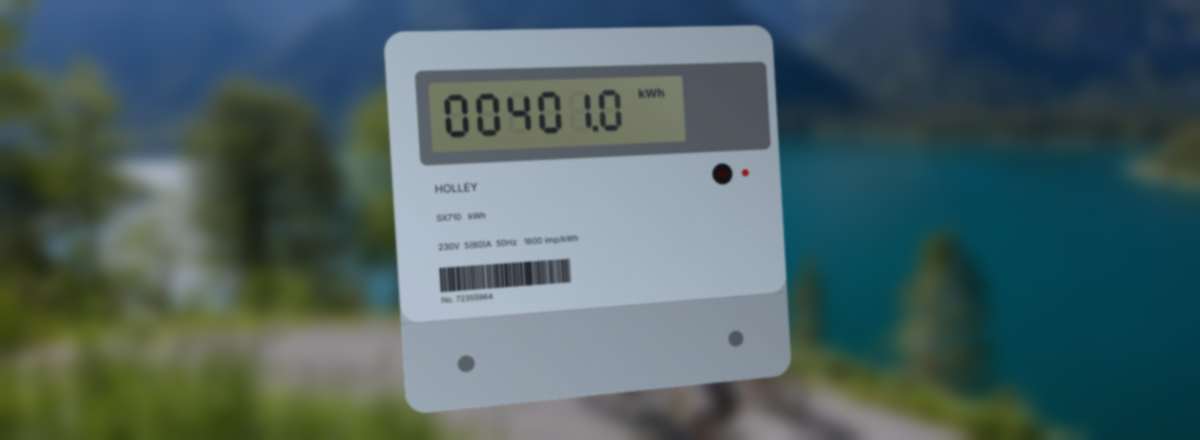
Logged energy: 401.0 kWh
